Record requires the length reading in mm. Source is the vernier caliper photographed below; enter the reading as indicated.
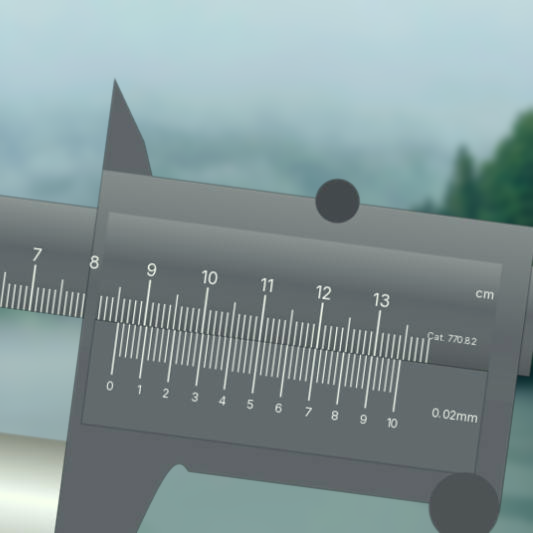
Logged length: 85.5 mm
